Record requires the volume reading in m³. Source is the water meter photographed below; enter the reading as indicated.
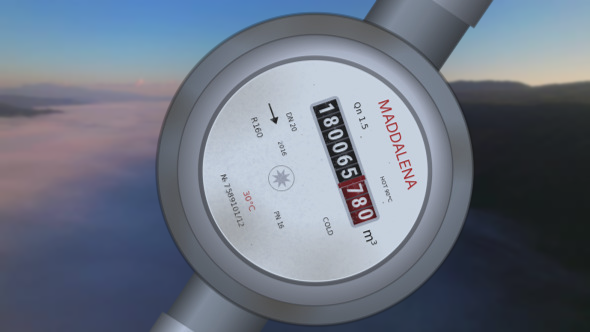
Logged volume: 180065.780 m³
